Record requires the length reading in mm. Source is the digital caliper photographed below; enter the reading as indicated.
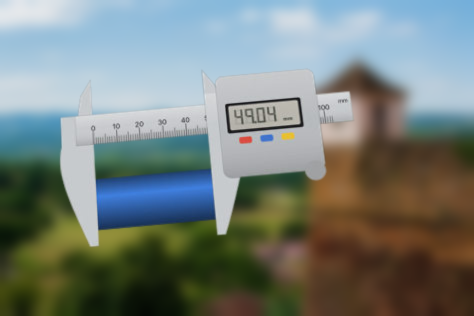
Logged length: 49.04 mm
